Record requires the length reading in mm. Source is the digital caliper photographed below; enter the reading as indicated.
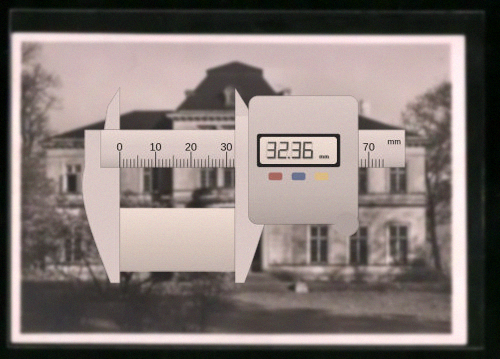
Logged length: 32.36 mm
